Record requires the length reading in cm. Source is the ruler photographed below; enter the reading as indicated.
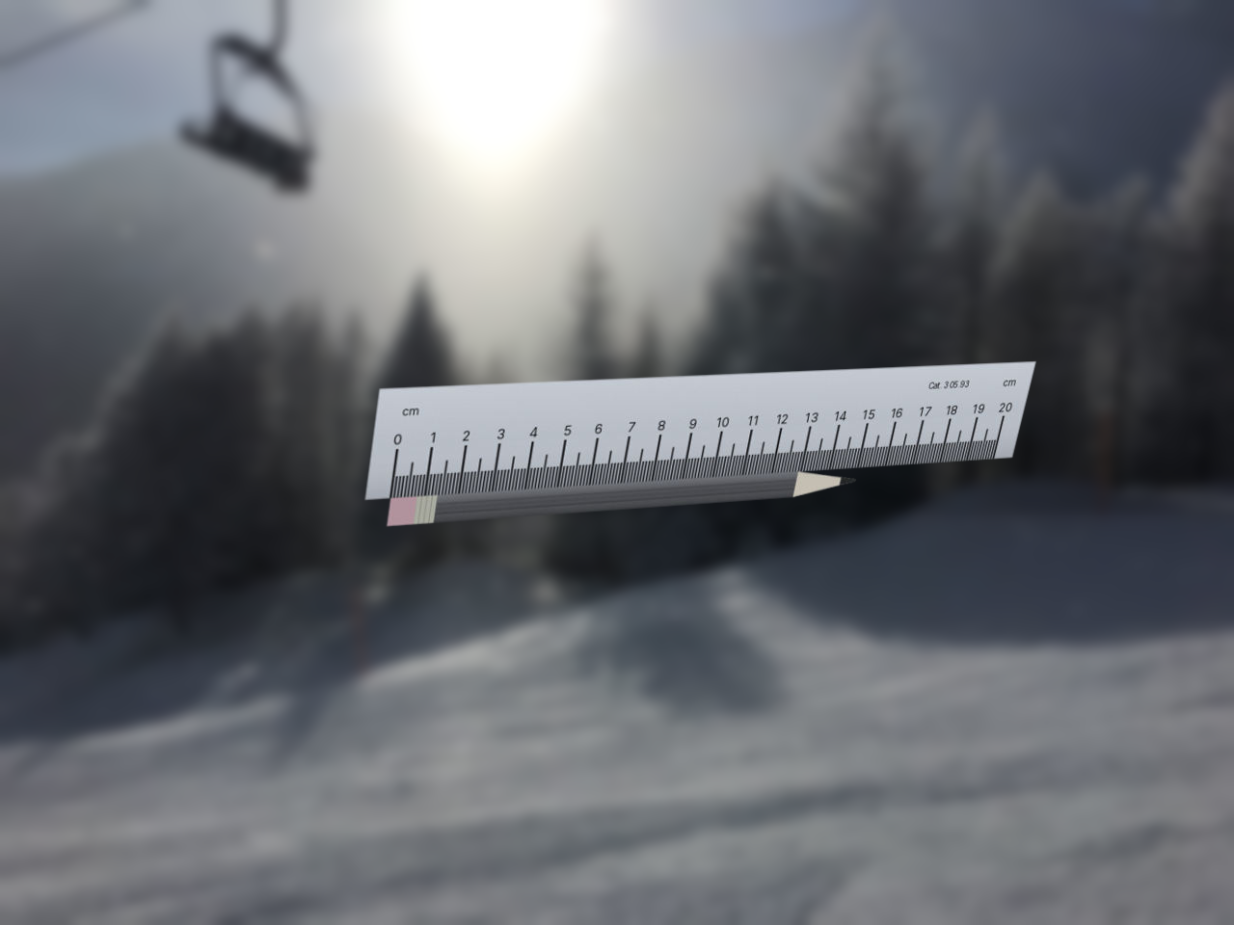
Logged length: 15 cm
